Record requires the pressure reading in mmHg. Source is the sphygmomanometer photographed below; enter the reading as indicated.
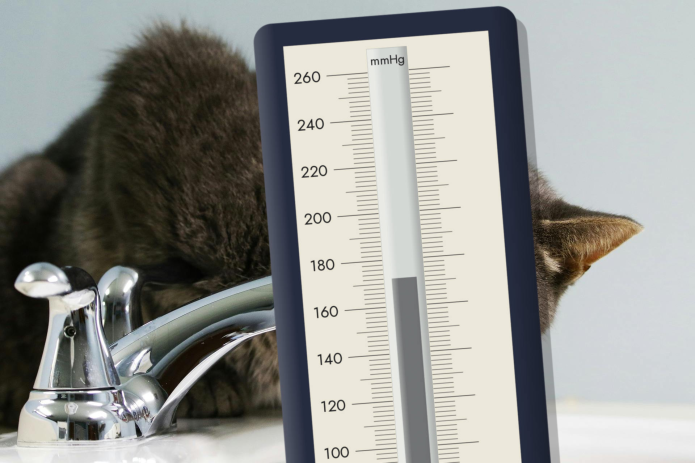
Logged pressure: 172 mmHg
